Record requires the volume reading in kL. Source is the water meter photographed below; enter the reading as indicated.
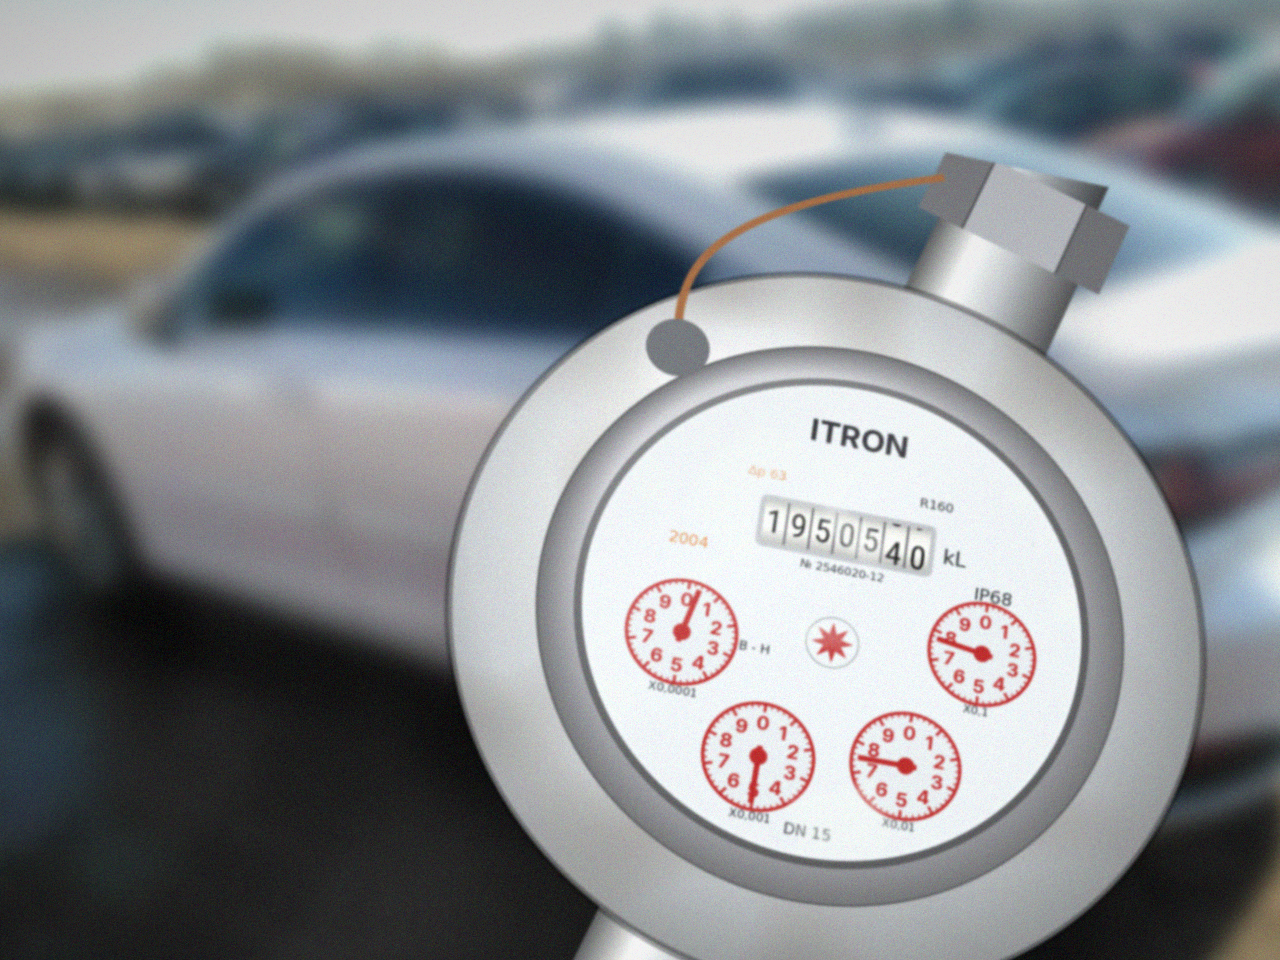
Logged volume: 1950539.7750 kL
